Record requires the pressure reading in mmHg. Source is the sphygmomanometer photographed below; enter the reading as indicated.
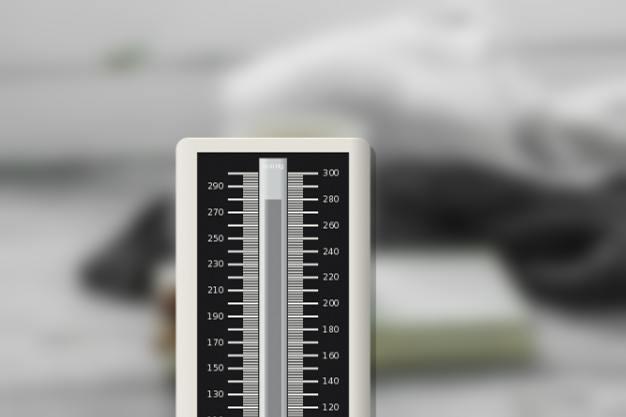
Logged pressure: 280 mmHg
